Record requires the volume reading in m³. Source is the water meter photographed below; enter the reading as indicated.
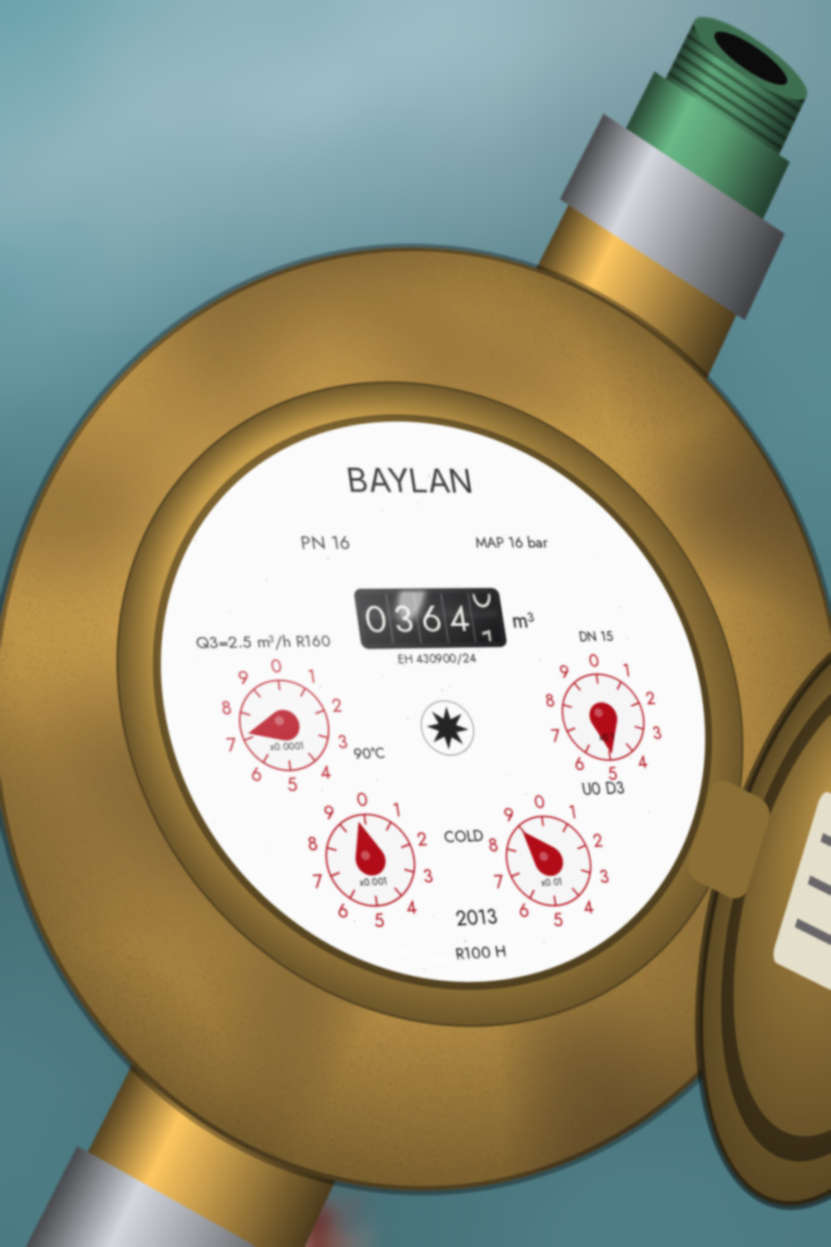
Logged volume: 3640.4897 m³
